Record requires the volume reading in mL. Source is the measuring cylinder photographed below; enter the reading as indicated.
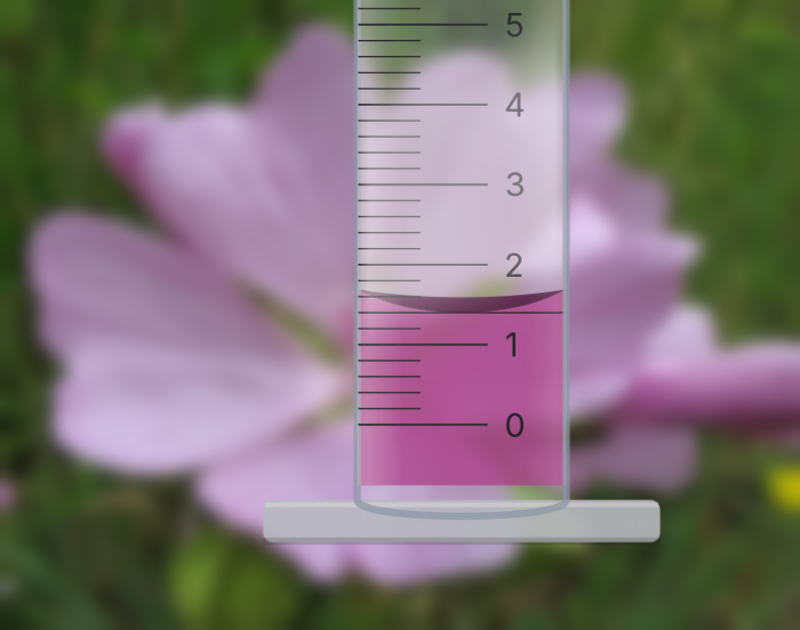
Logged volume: 1.4 mL
